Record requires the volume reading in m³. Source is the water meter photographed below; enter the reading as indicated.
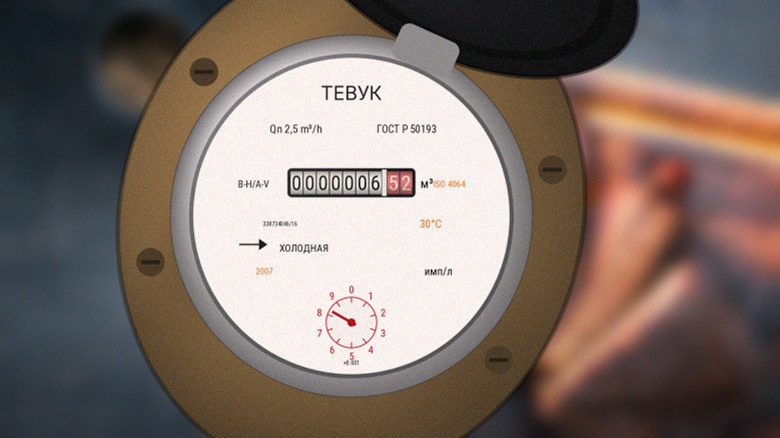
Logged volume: 6.528 m³
